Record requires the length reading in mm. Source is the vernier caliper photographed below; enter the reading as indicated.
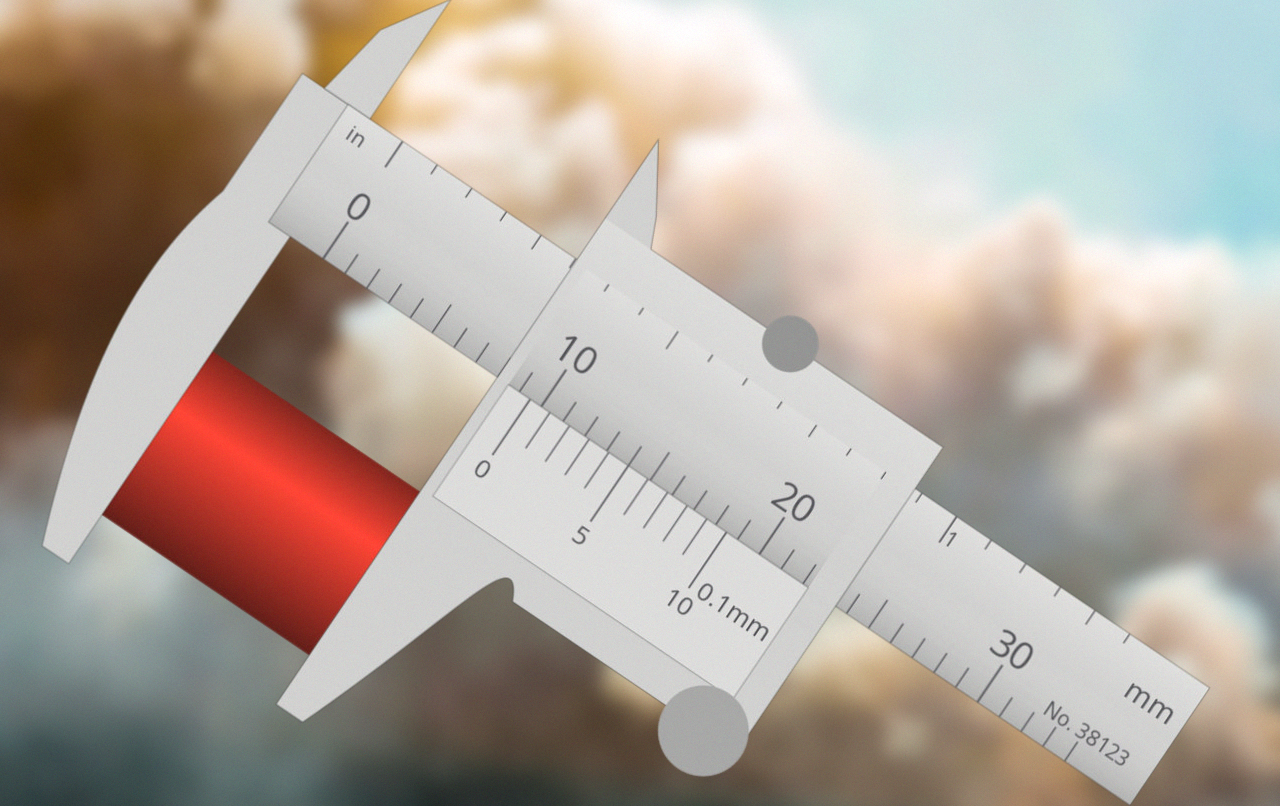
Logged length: 9.5 mm
